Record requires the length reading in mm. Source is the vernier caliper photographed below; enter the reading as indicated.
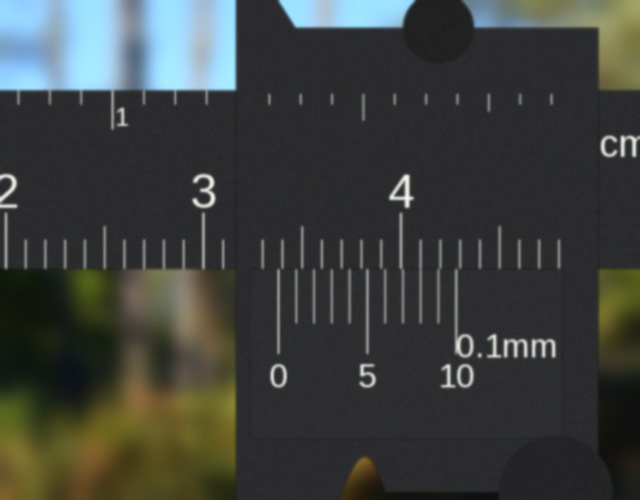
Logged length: 33.8 mm
